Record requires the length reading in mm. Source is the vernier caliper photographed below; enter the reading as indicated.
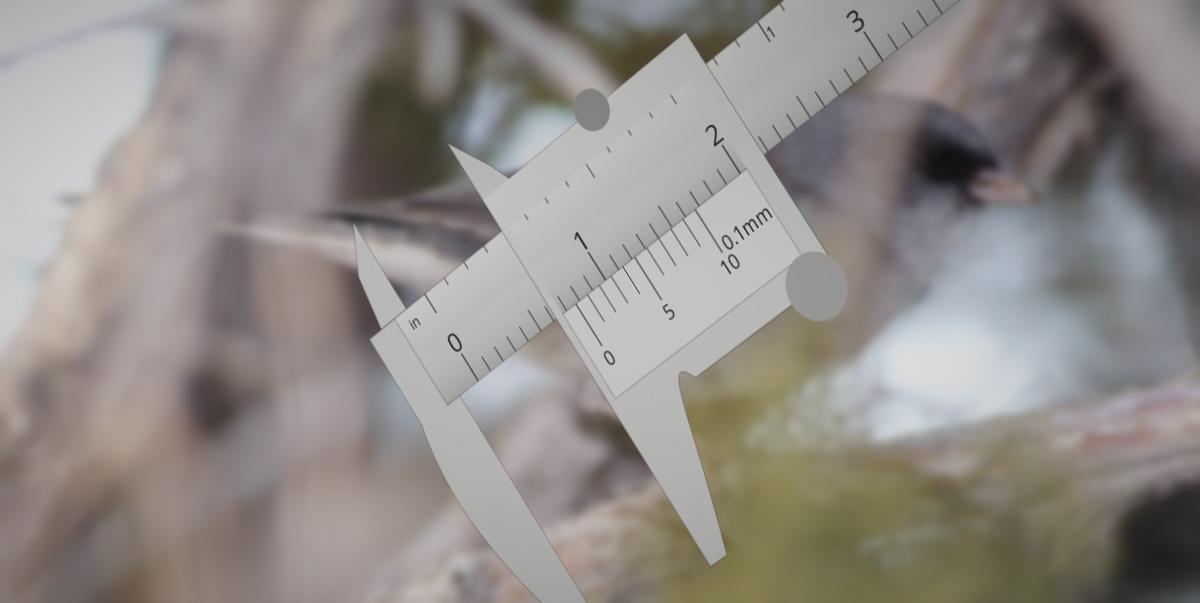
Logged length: 7.7 mm
